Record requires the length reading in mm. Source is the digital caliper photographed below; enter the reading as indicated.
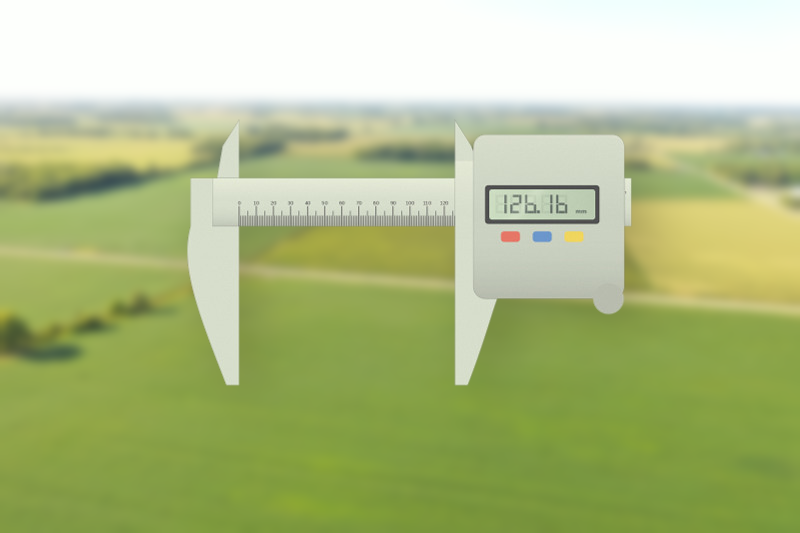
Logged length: 126.16 mm
